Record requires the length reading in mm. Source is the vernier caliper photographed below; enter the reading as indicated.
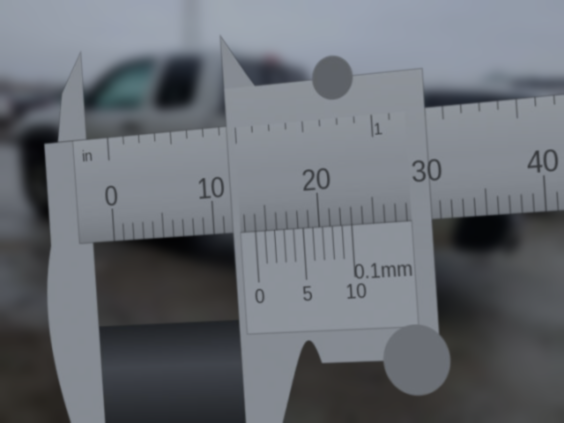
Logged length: 14.0 mm
